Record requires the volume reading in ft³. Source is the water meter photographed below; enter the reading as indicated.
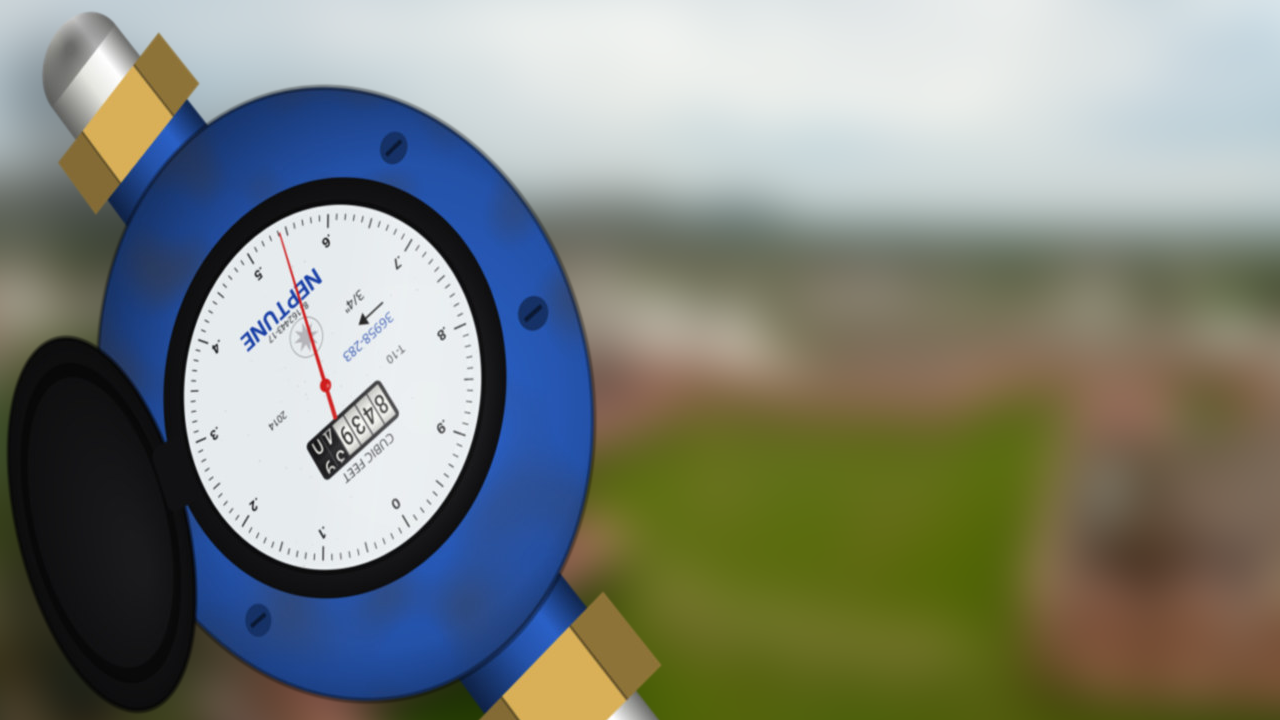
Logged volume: 843939.54 ft³
